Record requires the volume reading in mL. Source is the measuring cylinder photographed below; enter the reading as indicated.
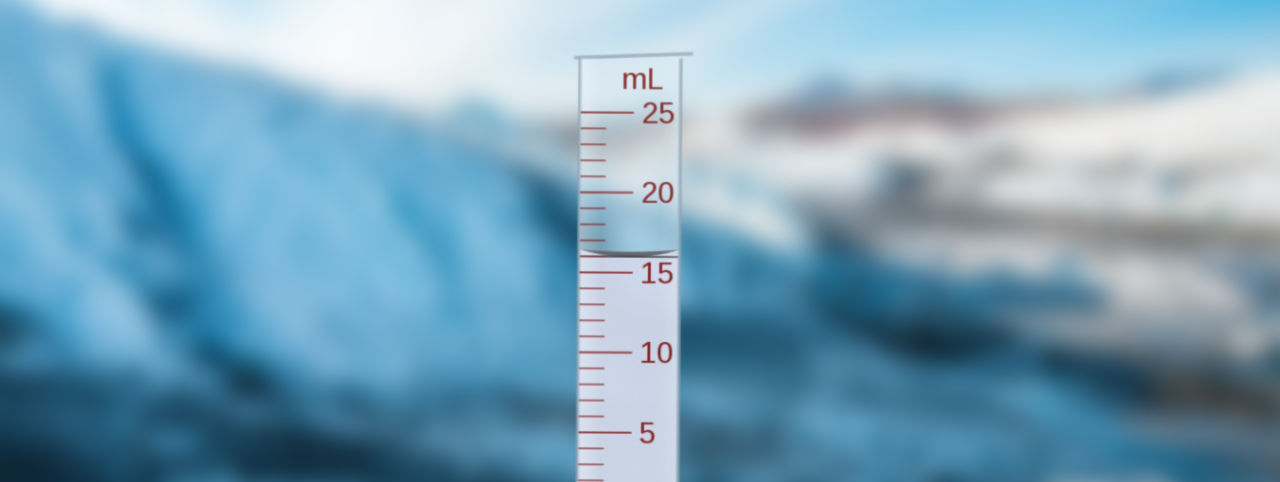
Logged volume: 16 mL
